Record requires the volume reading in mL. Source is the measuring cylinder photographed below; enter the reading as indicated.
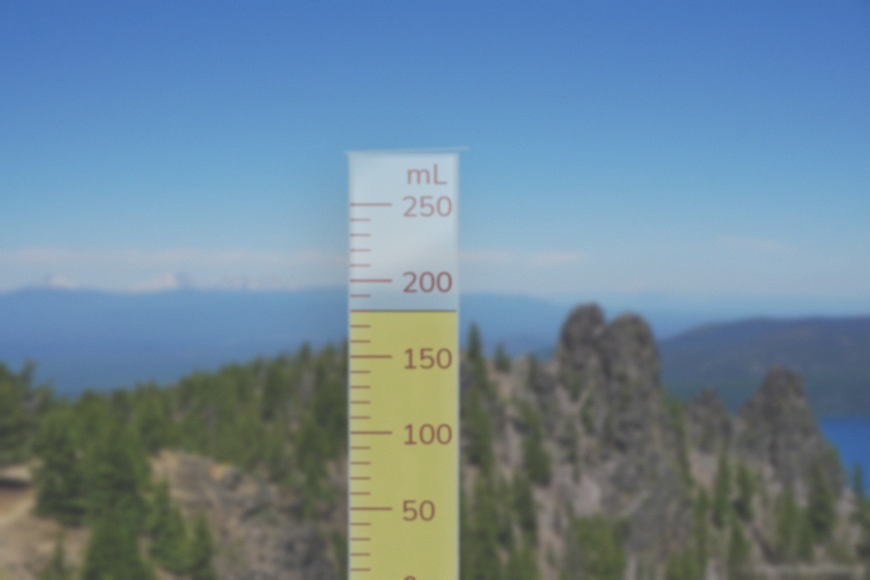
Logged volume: 180 mL
